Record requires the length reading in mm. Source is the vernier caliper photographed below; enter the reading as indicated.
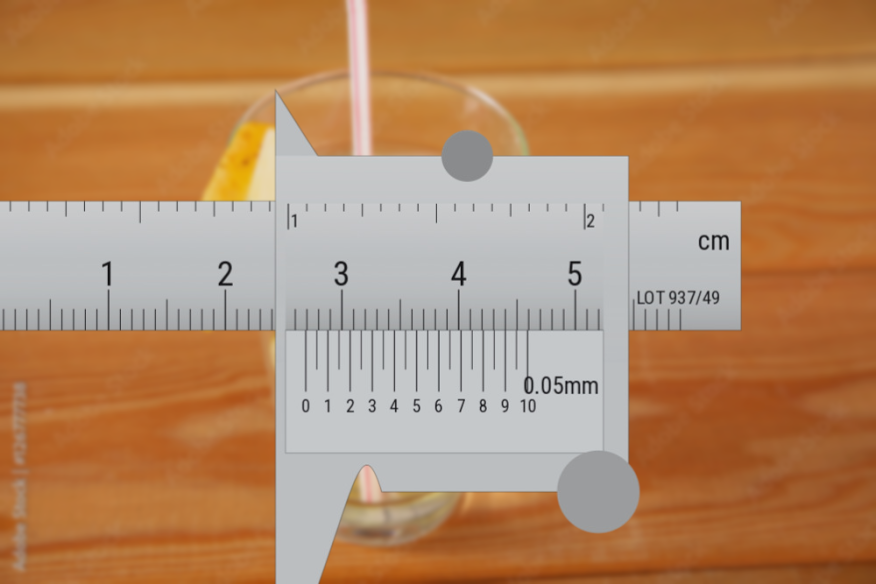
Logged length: 26.9 mm
